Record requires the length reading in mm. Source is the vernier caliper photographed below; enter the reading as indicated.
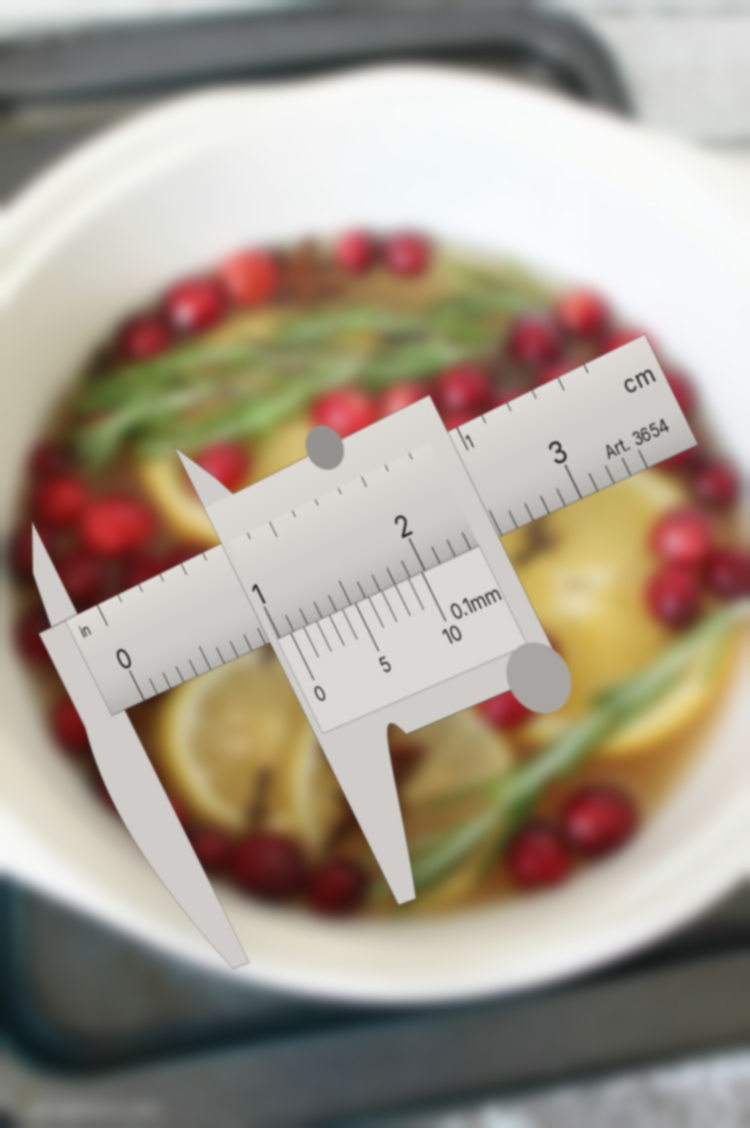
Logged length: 10.8 mm
